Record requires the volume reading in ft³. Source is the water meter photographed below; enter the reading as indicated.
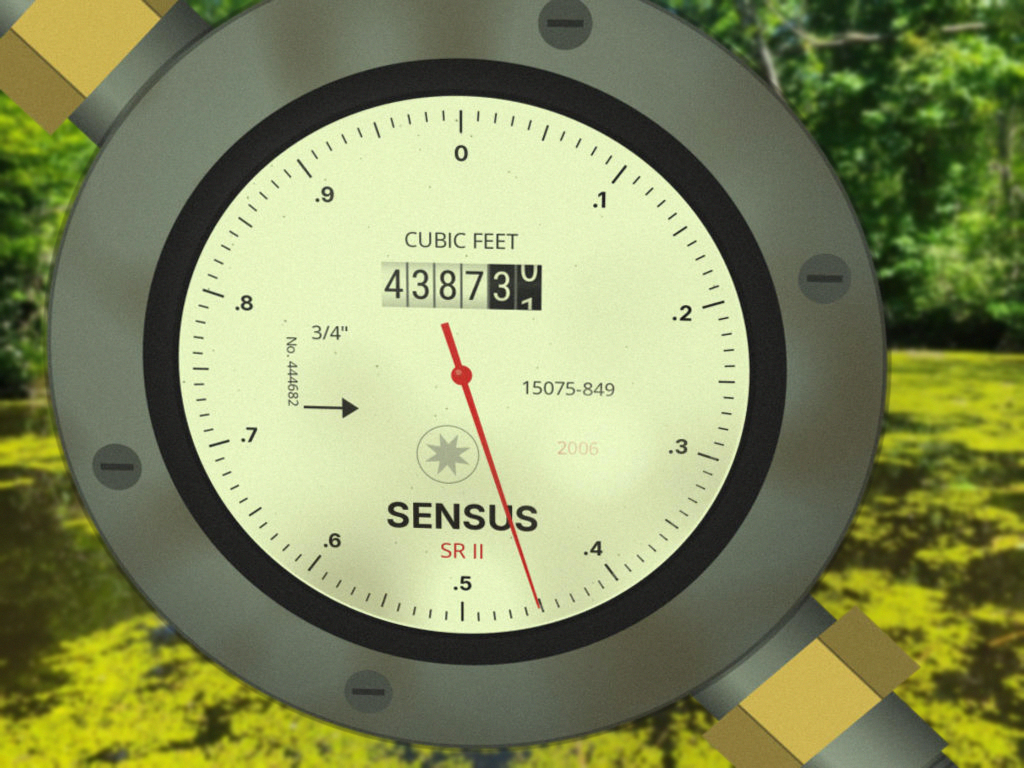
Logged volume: 438730.45 ft³
